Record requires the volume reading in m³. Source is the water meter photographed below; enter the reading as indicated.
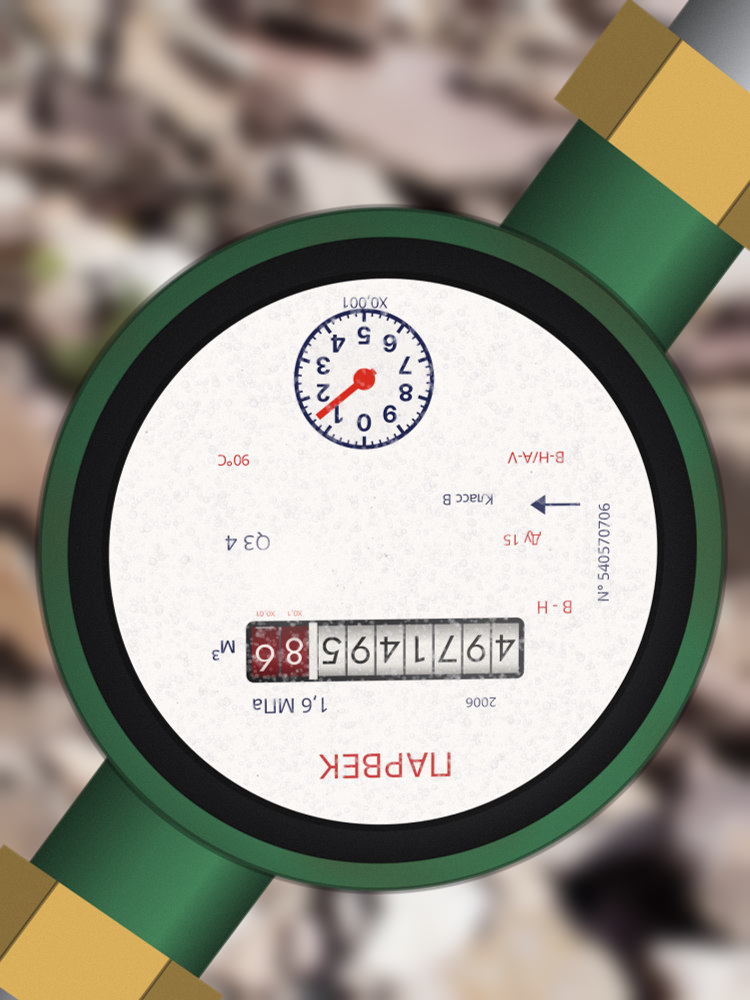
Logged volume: 4971495.861 m³
